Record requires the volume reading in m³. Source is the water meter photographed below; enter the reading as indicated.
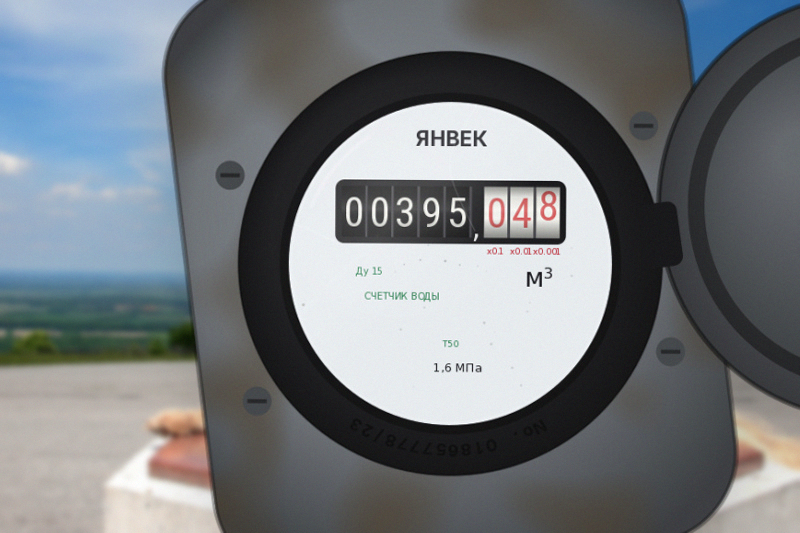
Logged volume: 395.048 m³
